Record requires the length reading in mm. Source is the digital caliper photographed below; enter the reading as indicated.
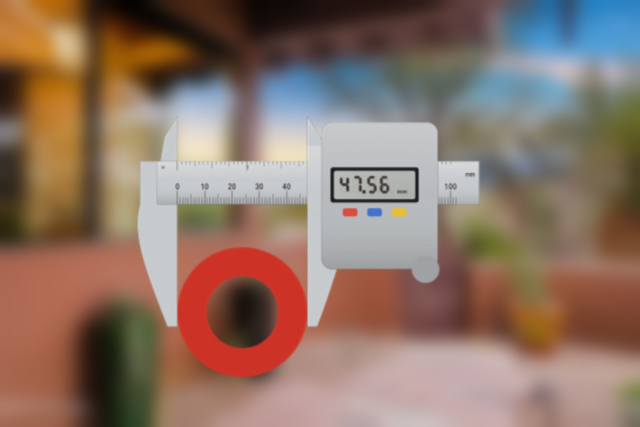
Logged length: 47.56 mm
